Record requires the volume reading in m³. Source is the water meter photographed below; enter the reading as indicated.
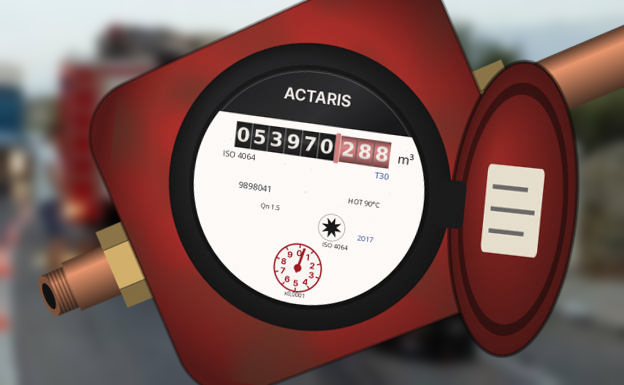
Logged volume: 53970.2880 m³
